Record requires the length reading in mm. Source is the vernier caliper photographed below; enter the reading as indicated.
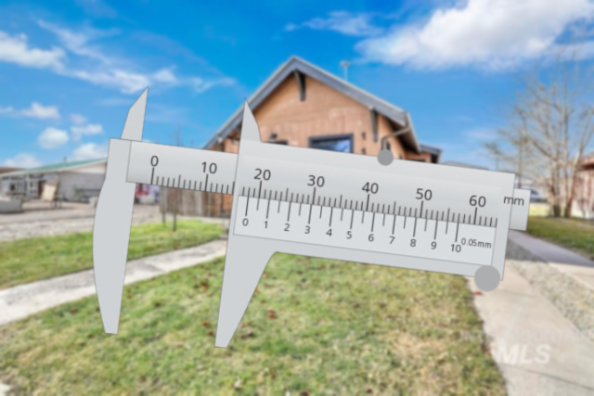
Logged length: 18.0 mm
